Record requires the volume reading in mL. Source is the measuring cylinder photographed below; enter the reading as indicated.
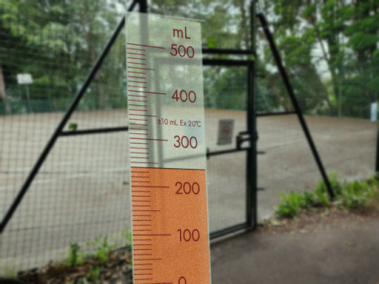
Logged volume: 240 mL
